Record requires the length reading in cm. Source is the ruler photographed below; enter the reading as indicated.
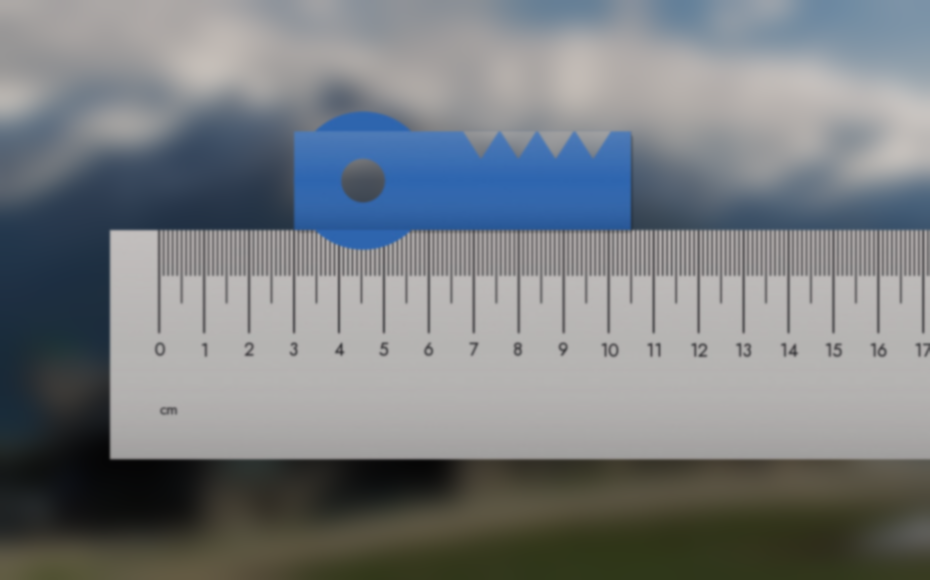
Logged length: 7.5 cm
